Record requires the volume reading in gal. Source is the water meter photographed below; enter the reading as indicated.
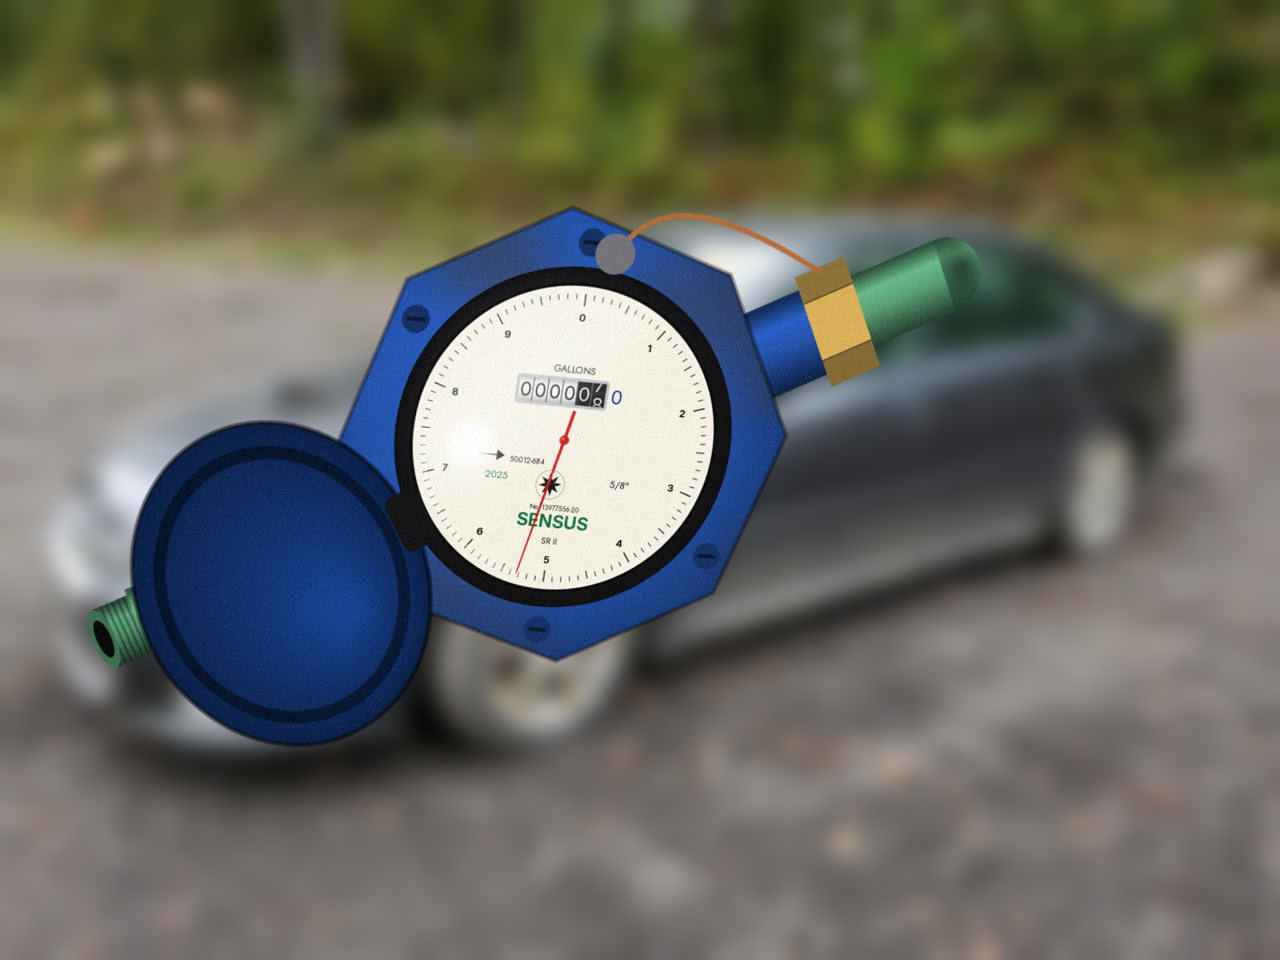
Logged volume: 75.3 gal
